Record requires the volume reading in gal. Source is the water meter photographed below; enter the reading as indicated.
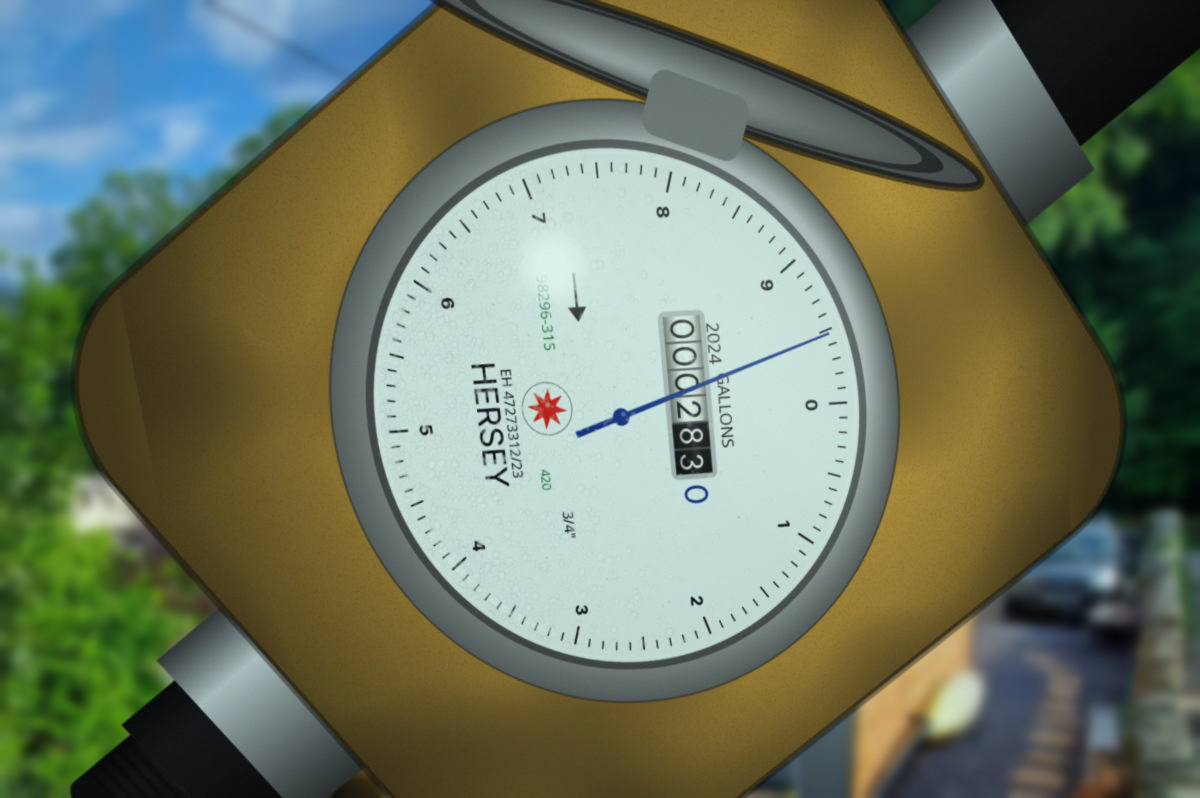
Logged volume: 2829.5 gal
